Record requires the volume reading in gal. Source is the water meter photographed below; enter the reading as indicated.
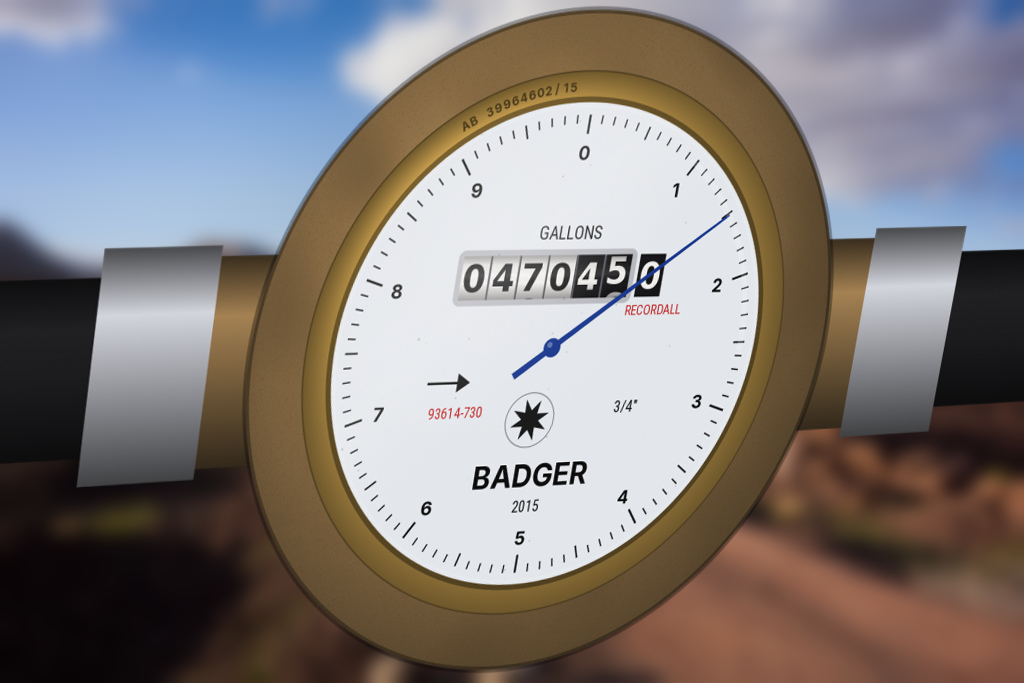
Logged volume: 470451.5 gal
